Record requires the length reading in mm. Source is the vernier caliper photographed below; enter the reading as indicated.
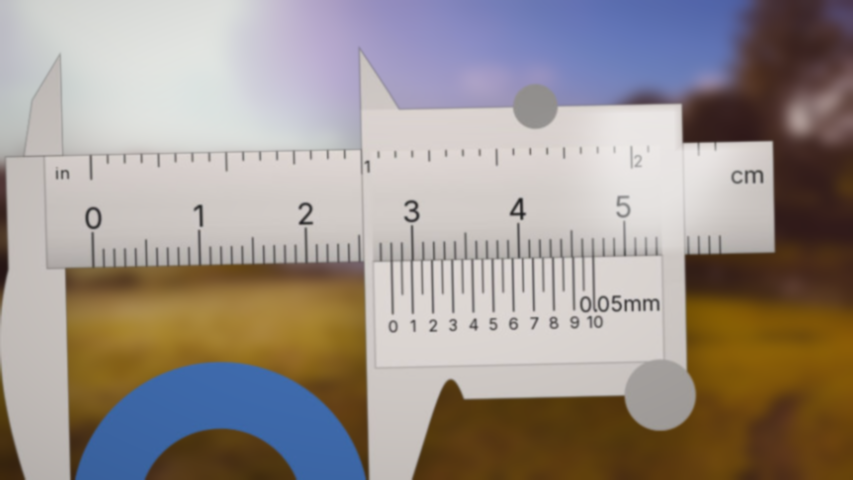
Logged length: 28.0 mm
